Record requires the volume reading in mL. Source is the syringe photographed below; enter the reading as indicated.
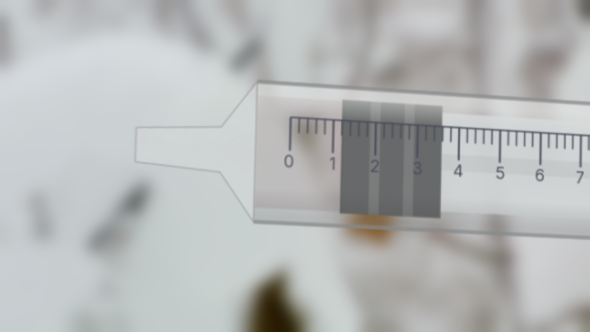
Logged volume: 1.2 mL
